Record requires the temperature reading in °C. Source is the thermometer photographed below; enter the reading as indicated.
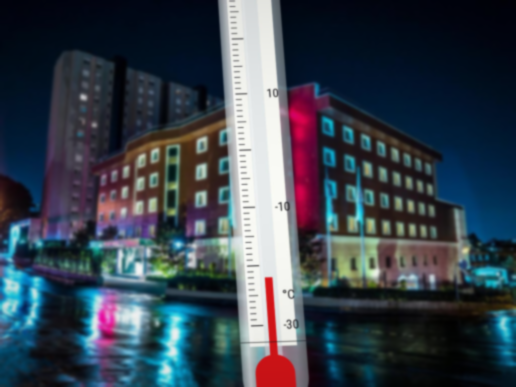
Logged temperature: -22 °C
